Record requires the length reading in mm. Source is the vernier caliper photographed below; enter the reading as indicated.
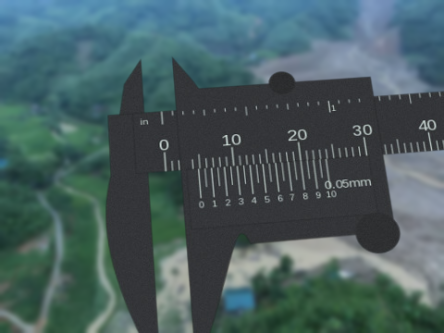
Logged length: 4.8 mm
